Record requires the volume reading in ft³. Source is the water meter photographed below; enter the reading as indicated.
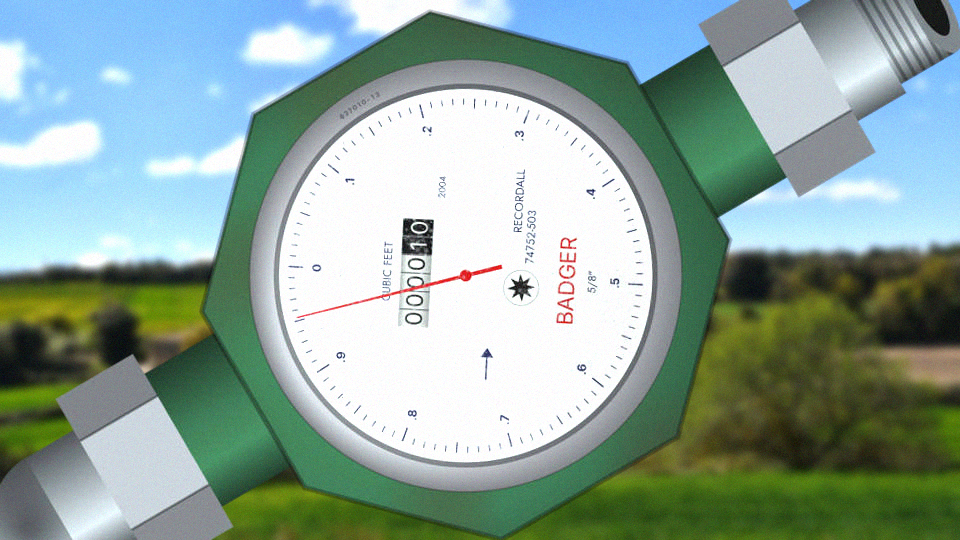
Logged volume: 9.95 ft³
